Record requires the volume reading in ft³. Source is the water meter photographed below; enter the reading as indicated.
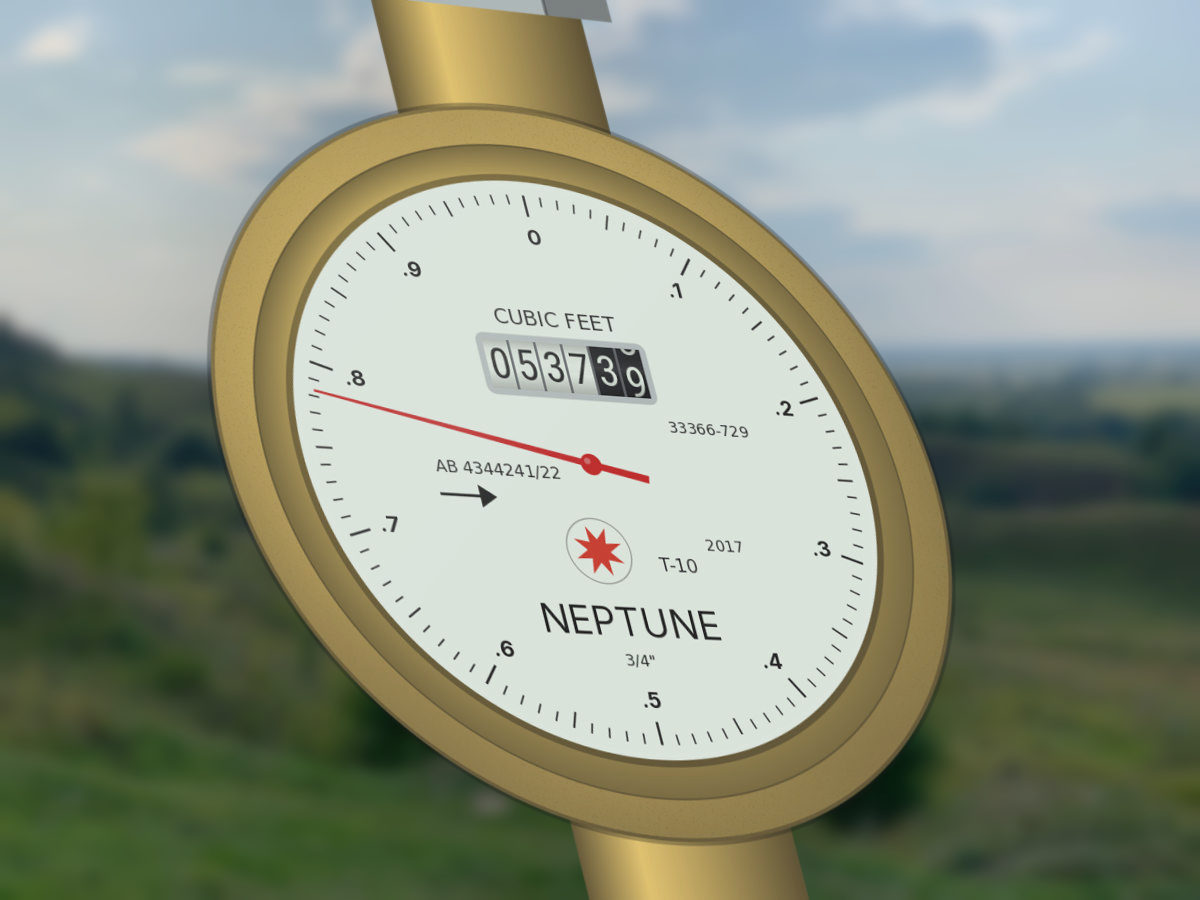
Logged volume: 53738.78 ft³
